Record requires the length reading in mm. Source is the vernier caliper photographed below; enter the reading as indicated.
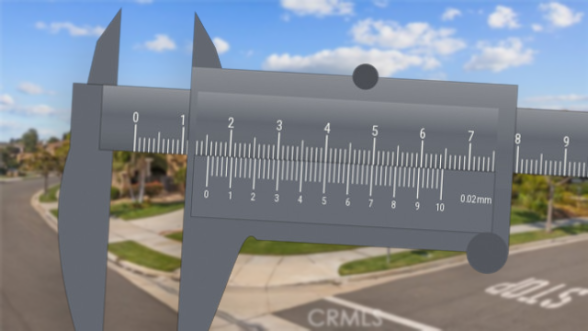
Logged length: 15.5 mm
